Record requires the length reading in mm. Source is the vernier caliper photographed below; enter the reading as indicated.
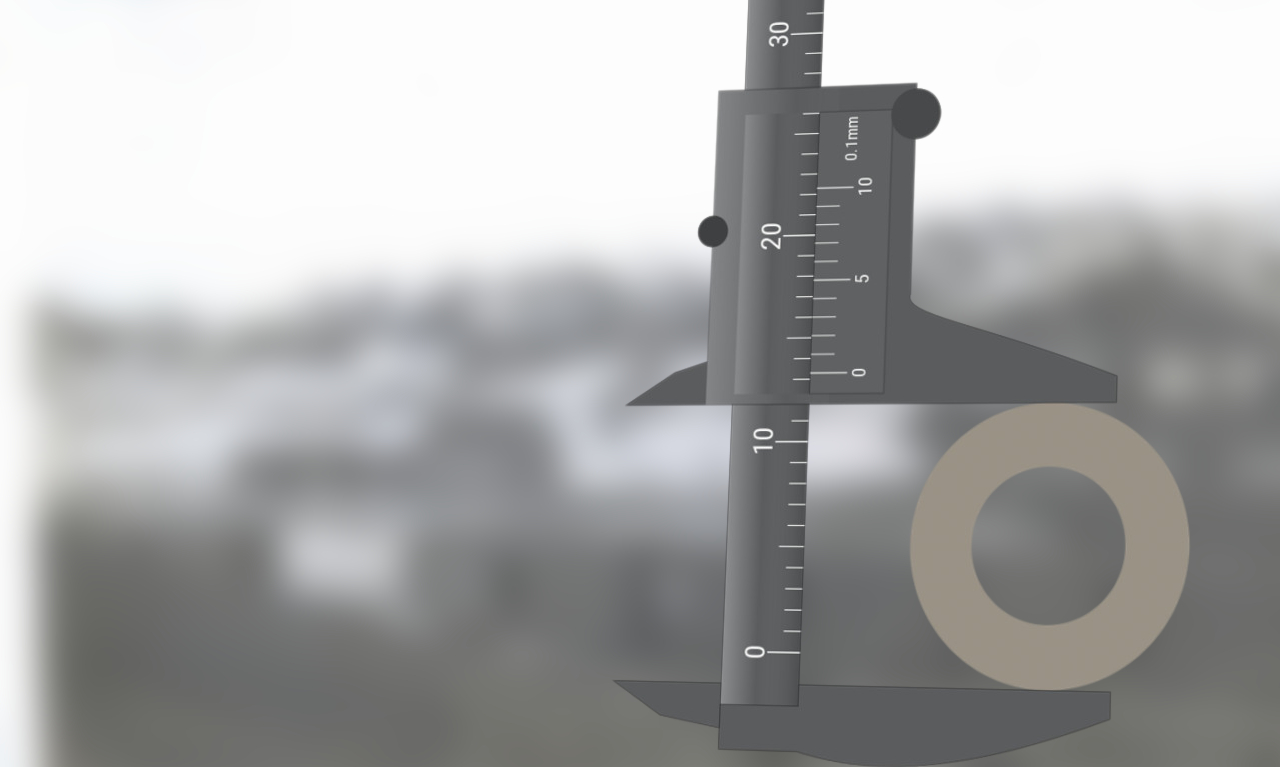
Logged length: 13.3 mm
